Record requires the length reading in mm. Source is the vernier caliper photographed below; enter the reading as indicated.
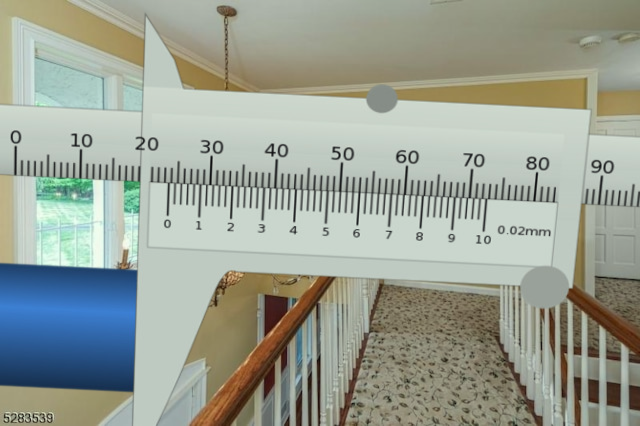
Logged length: 23.6 mm
